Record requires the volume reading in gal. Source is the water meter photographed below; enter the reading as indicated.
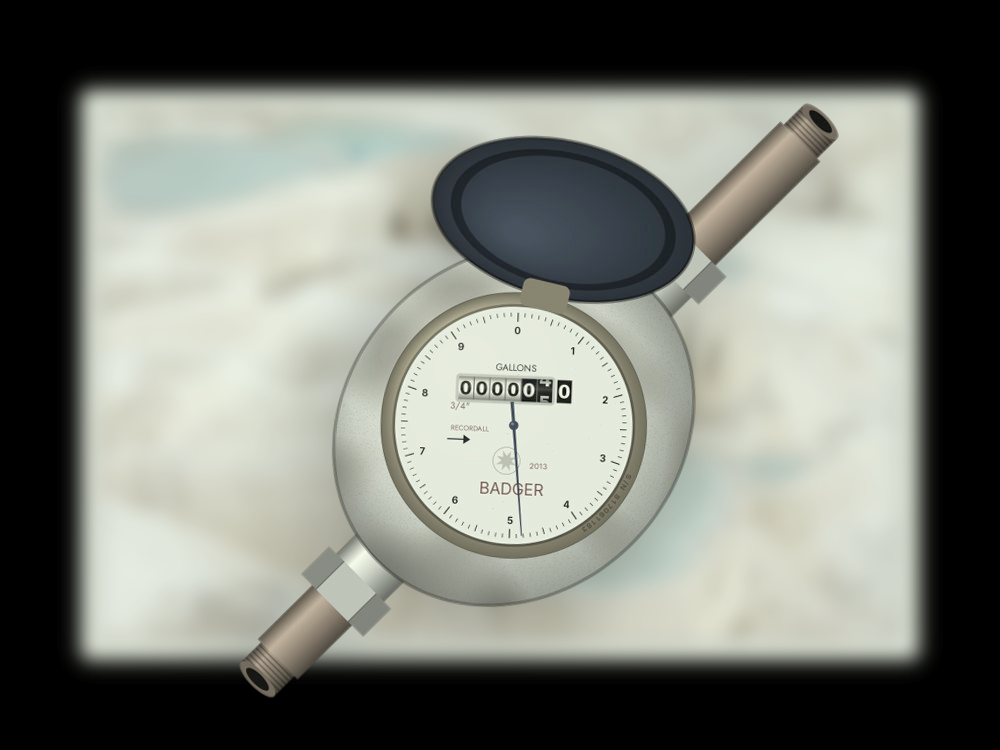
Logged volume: 44.8 gal
